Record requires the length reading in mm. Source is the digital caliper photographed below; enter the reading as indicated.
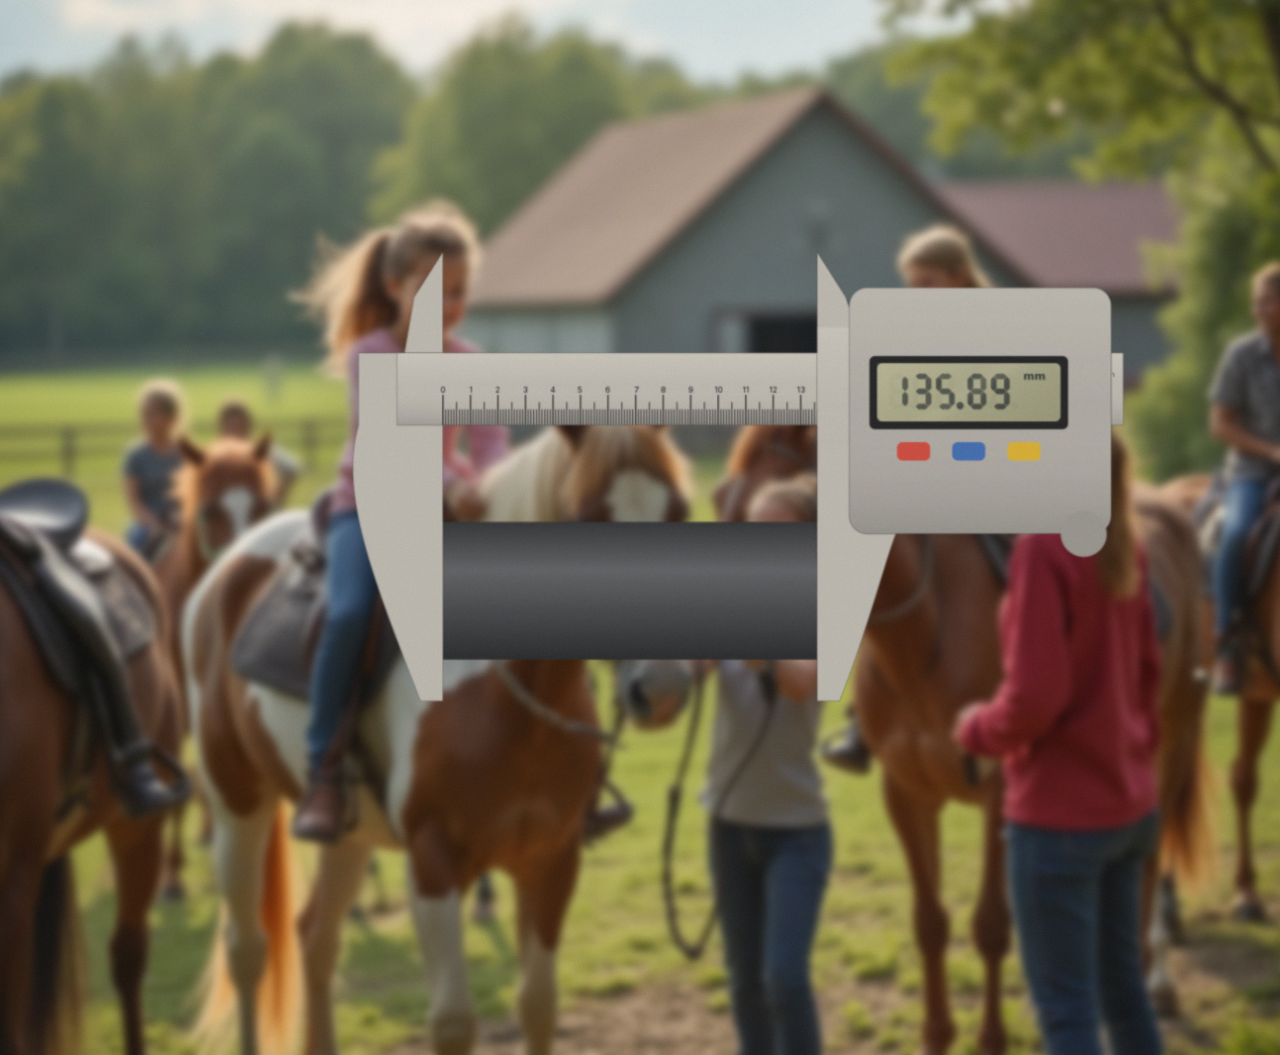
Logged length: 135.89 mm
